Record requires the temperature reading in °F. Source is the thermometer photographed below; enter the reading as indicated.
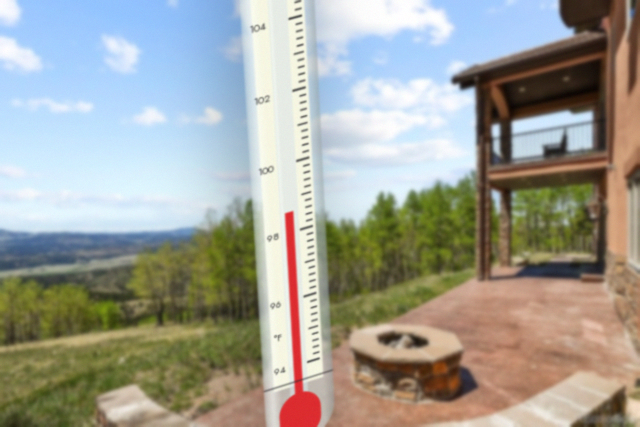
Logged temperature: 98.6 °F
